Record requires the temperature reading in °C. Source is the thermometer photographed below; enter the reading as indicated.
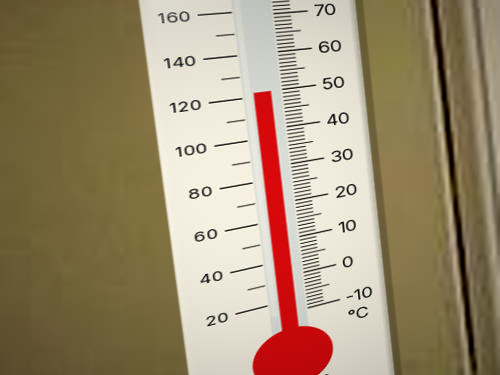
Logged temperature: 50 °C
